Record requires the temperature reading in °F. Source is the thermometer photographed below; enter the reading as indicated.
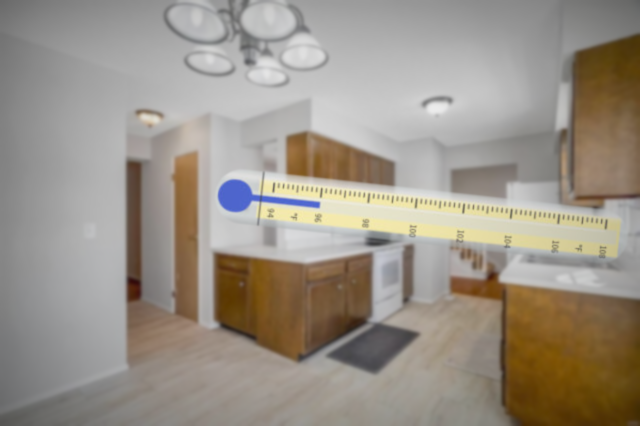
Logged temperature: 96 °F
